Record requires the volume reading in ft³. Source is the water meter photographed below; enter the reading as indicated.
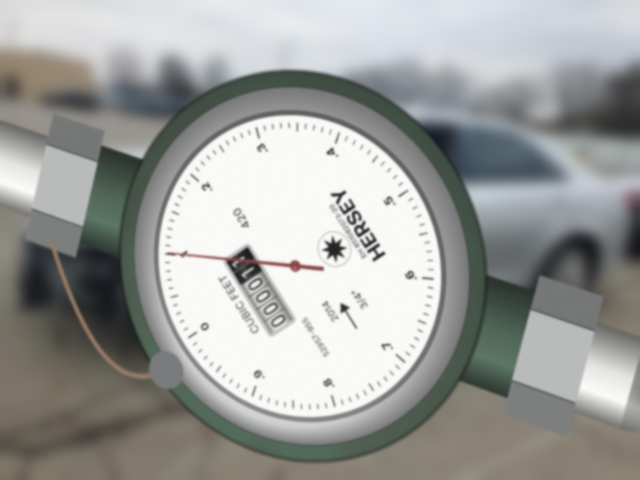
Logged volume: 11.10 ft³
